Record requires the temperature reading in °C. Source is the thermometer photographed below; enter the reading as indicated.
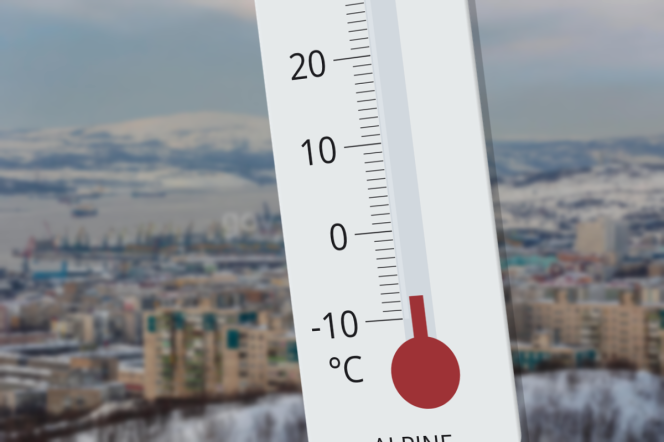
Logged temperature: -7.5 °C
